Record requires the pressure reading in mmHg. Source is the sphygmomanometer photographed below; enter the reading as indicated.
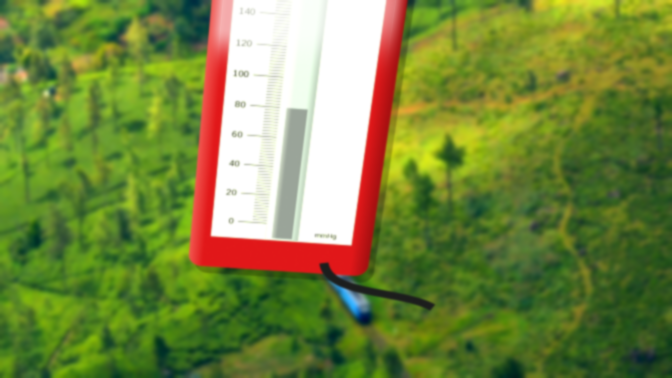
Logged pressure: 80 mmHg
